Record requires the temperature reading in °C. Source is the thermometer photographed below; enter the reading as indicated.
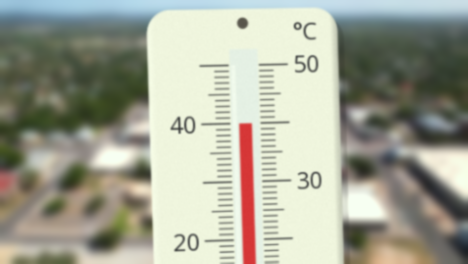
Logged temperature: 40 °C
